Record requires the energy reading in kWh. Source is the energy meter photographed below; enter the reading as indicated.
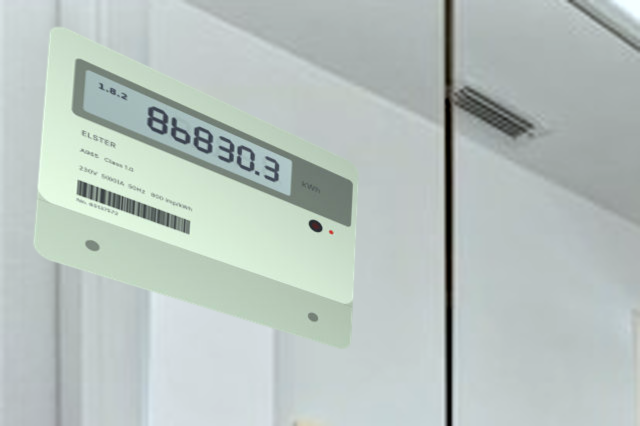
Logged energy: 86830.3 kWh
